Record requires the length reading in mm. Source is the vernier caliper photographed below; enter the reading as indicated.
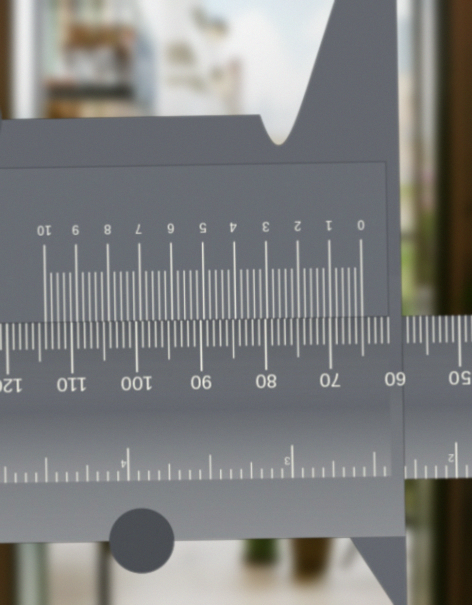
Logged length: 65.0 mm
